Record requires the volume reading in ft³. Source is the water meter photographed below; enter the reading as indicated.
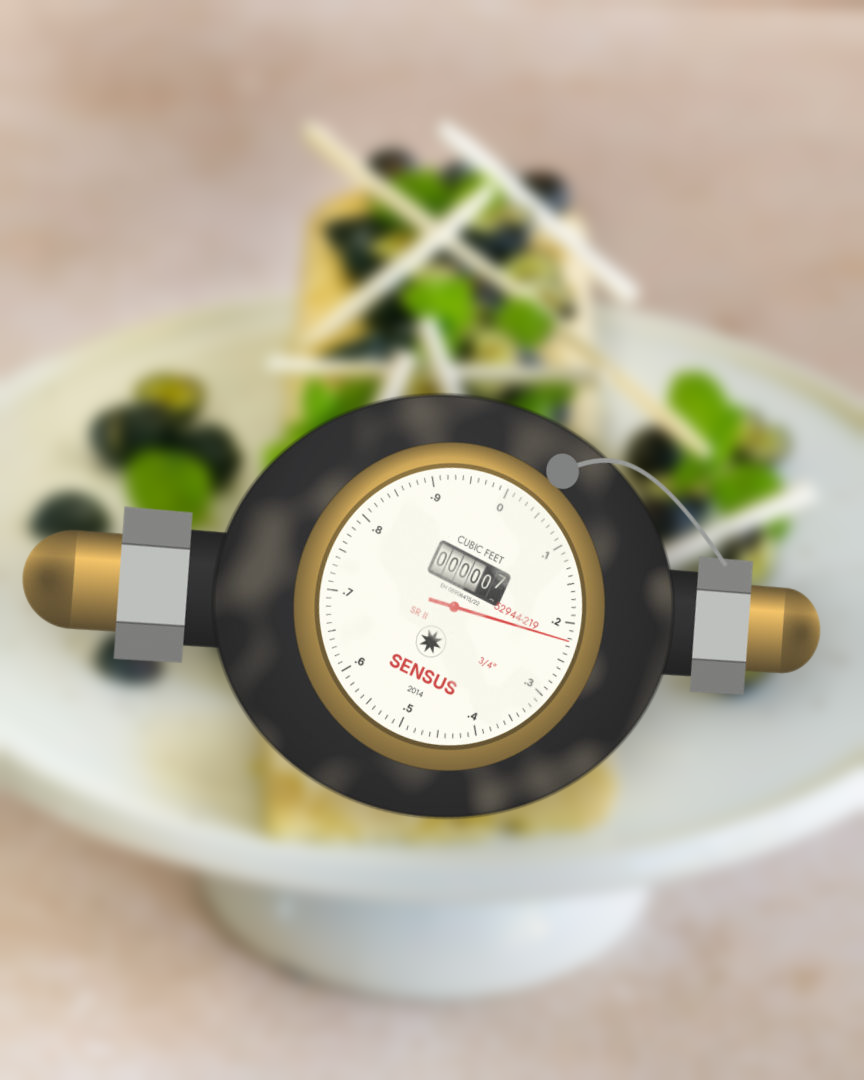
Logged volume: 7.22 ft³
